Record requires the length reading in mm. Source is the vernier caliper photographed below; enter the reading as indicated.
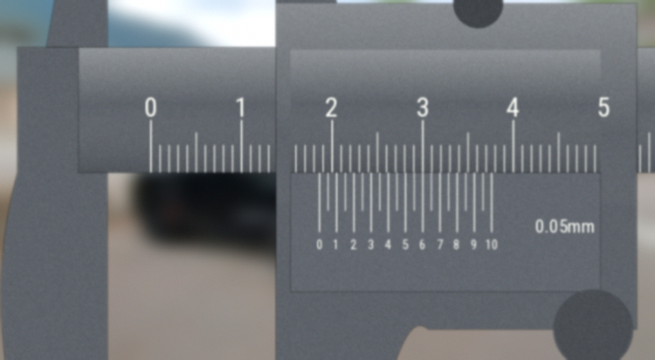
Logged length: 18.6 mm
